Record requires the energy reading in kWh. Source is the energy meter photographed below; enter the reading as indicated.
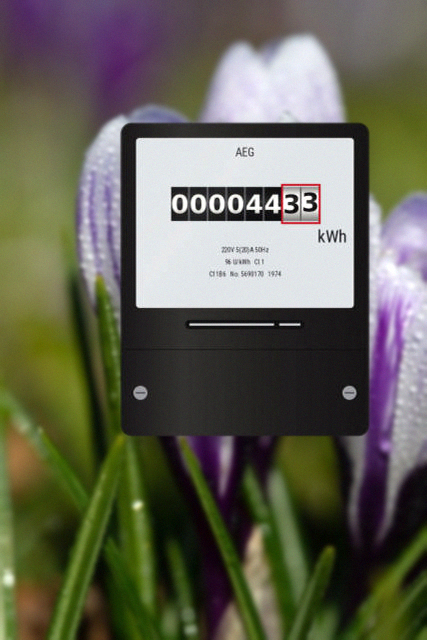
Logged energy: 44.33 kWh
